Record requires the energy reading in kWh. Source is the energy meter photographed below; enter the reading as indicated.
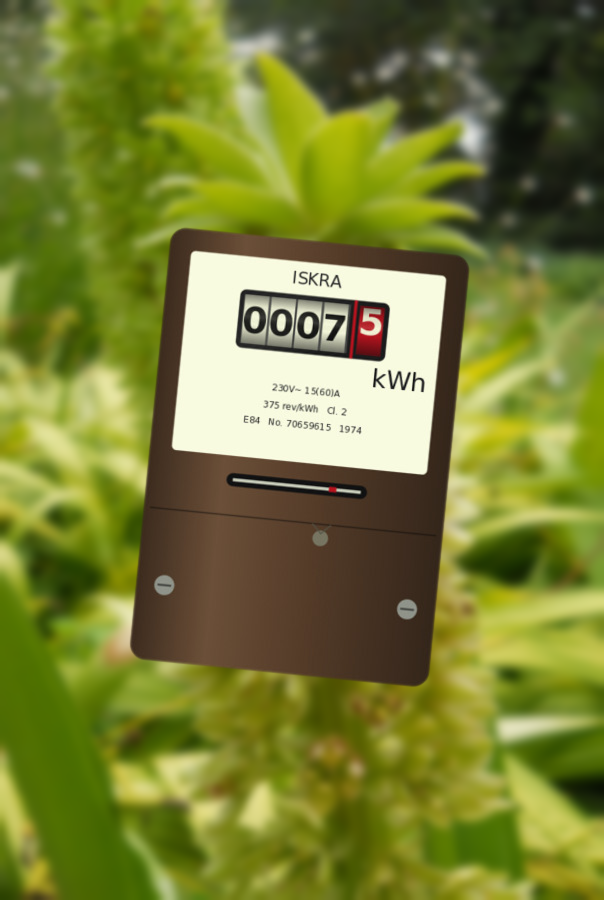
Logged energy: 7.5 kWh
